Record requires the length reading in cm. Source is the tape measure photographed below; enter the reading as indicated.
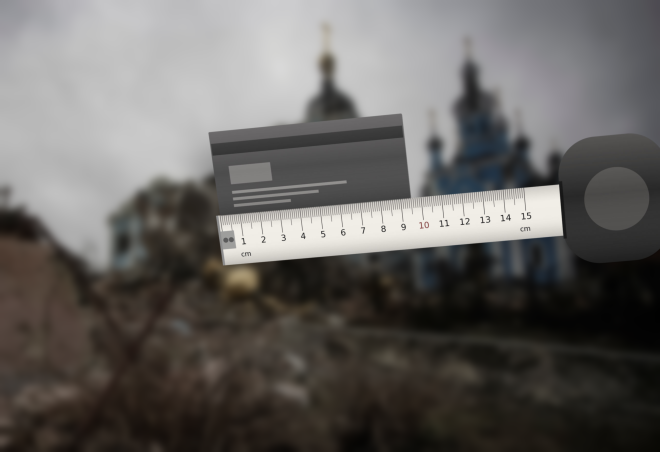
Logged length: 9.5 cm
